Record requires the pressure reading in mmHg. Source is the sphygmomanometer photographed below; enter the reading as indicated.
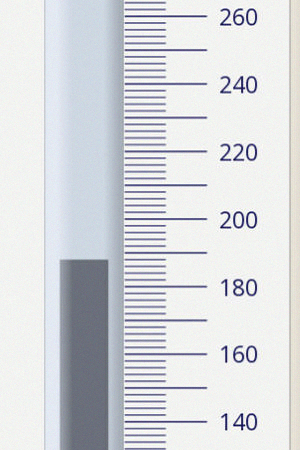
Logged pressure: 188 mmHg
